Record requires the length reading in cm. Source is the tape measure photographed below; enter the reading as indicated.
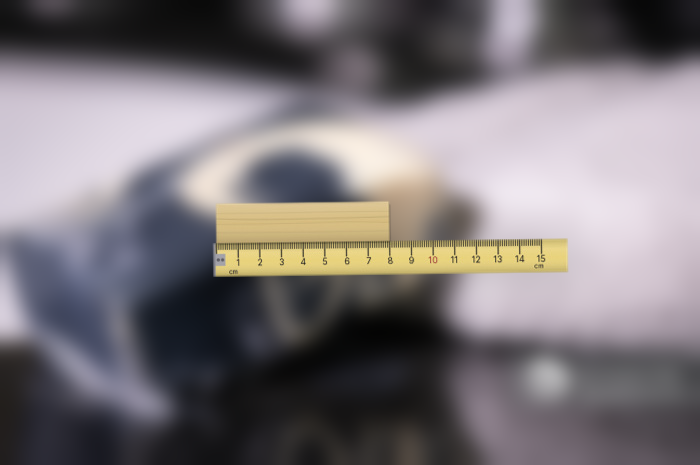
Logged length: 8 cm
